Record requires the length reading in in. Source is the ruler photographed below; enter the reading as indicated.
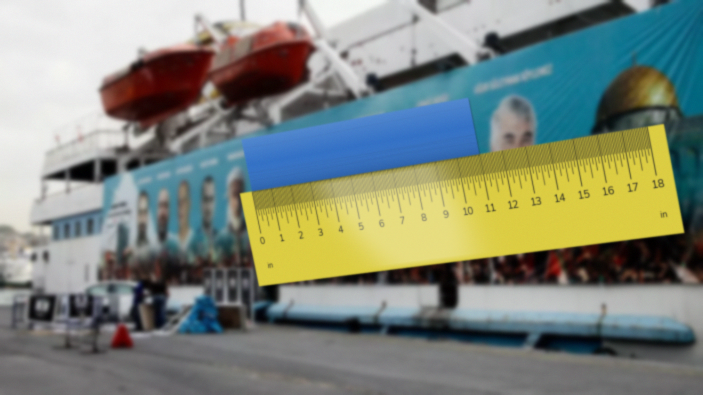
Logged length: 11 in
